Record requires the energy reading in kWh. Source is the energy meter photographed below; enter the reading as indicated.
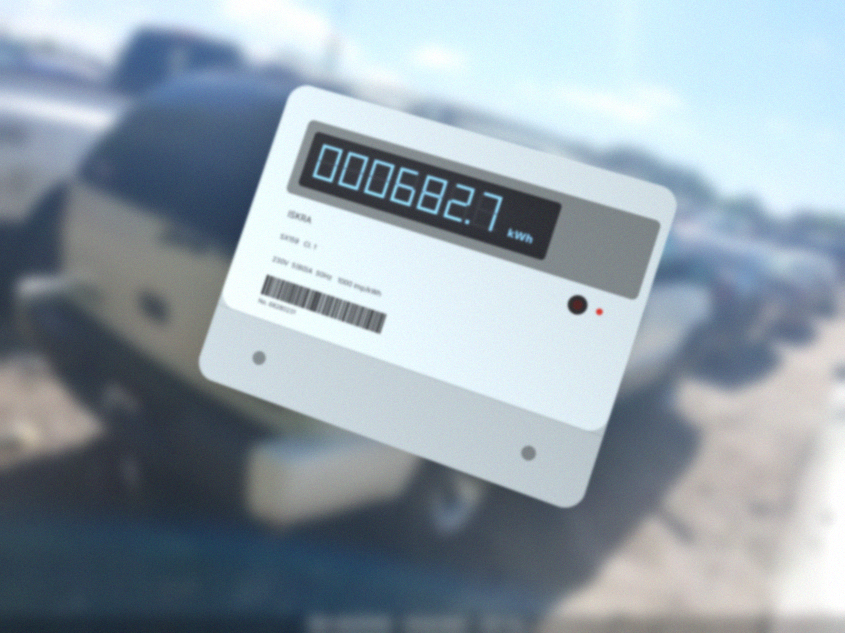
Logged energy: 682.7 kWh
